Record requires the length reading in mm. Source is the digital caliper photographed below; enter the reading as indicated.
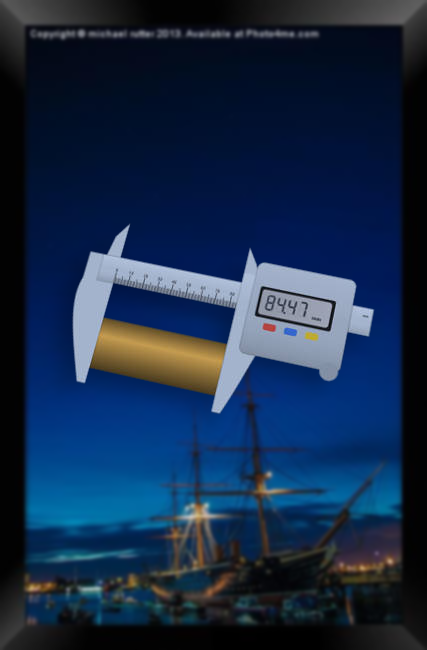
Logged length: 84.47 mm
